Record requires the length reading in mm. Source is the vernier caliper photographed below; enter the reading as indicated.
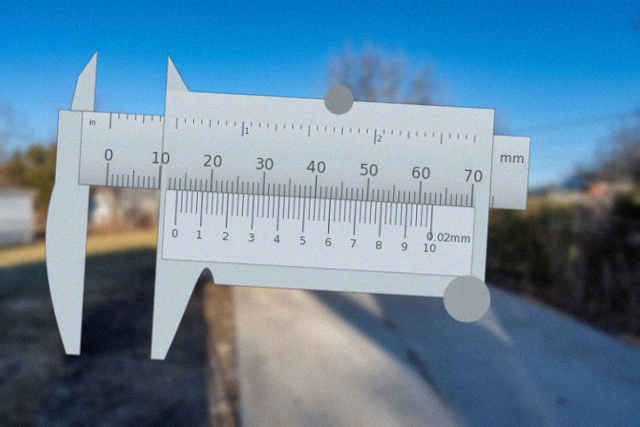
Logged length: 13.5 mm
